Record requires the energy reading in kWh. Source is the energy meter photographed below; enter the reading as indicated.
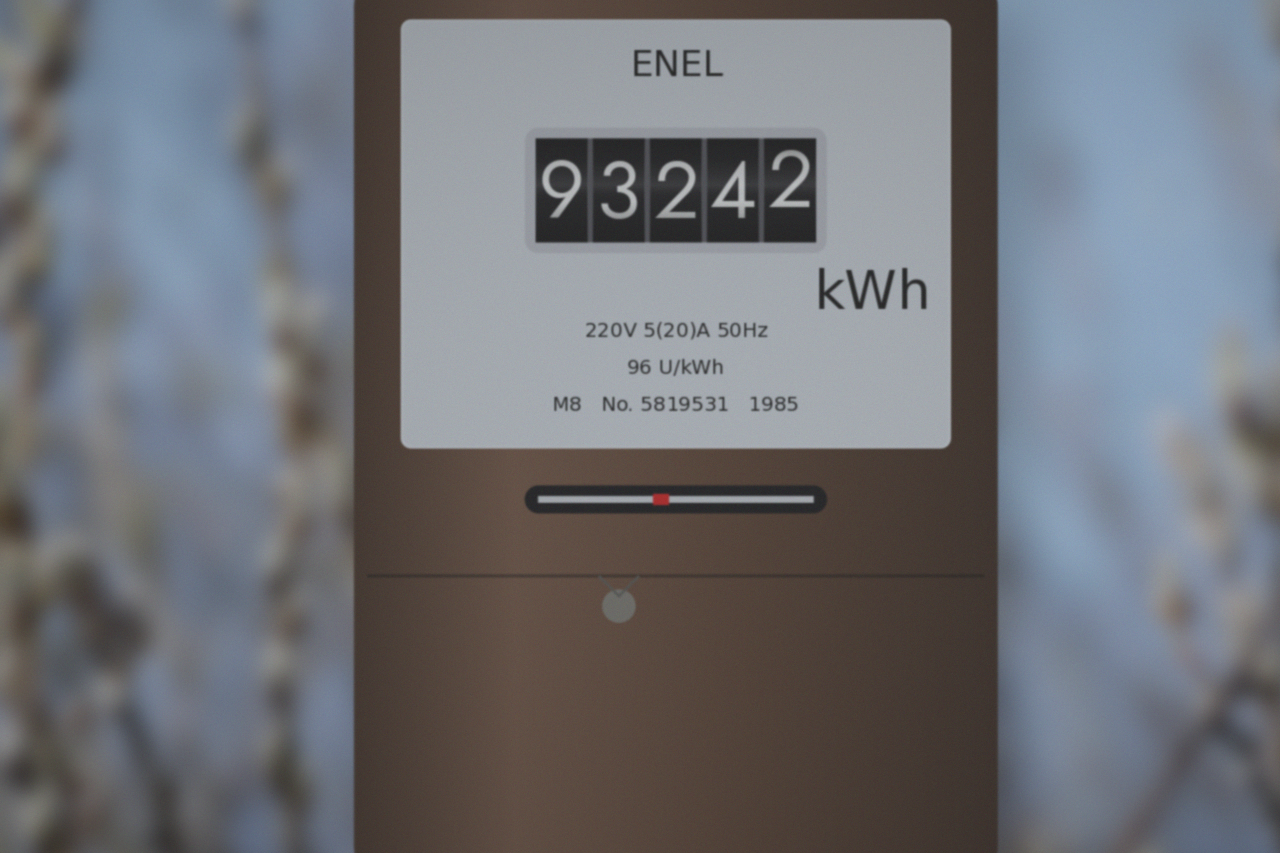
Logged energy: 93242 kWh
